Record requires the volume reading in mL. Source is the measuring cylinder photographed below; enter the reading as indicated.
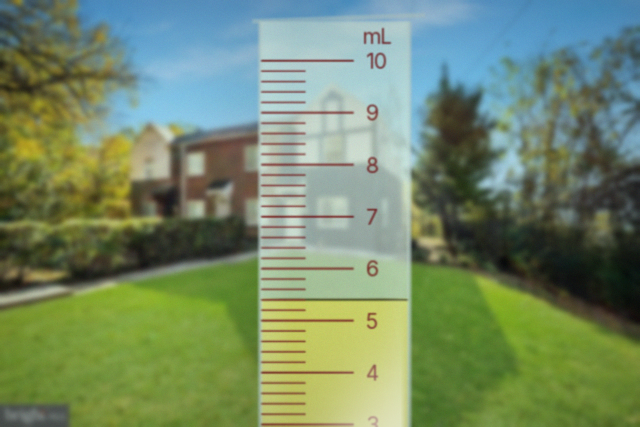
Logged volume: 5.4 mL
